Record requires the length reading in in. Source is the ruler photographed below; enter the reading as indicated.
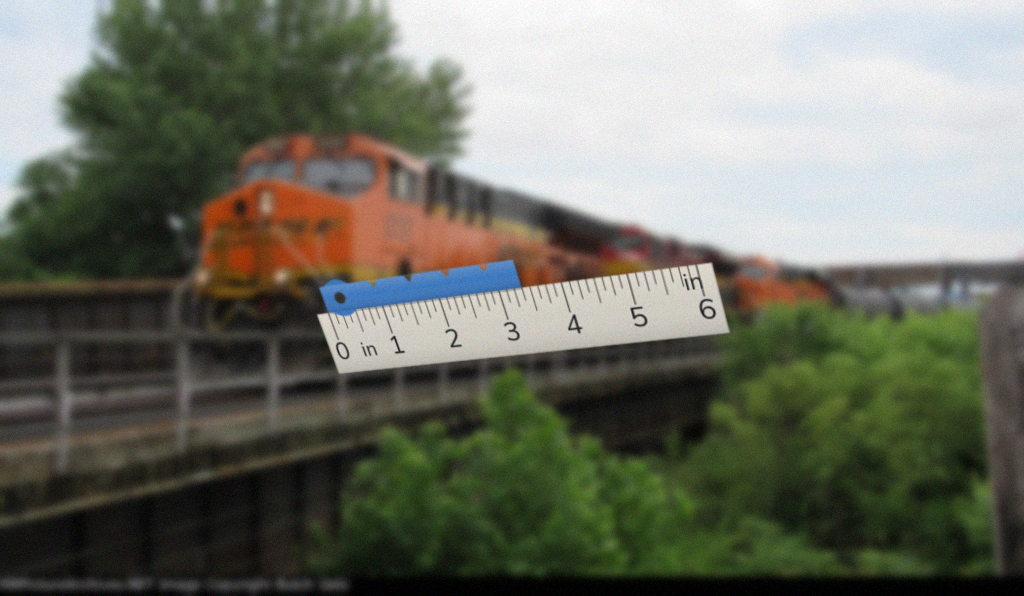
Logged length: 3.375 in
